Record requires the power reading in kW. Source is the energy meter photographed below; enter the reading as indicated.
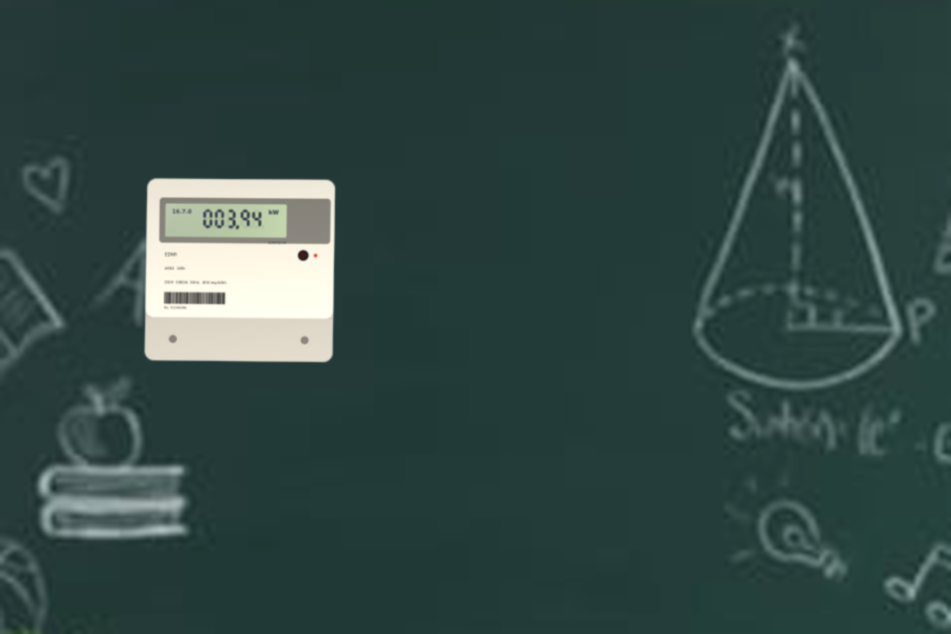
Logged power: 3.94 kW
